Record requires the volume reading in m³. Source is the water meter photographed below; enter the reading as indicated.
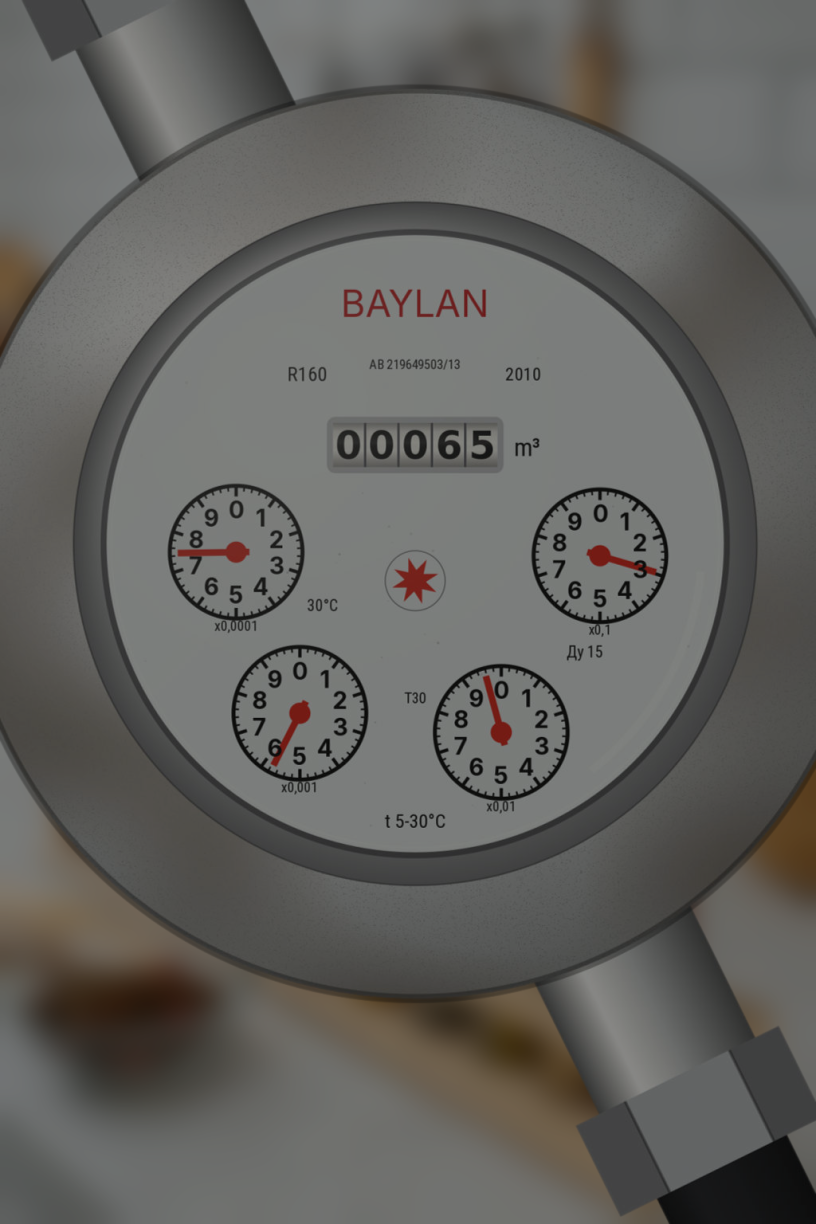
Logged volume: 65.2957 m³
